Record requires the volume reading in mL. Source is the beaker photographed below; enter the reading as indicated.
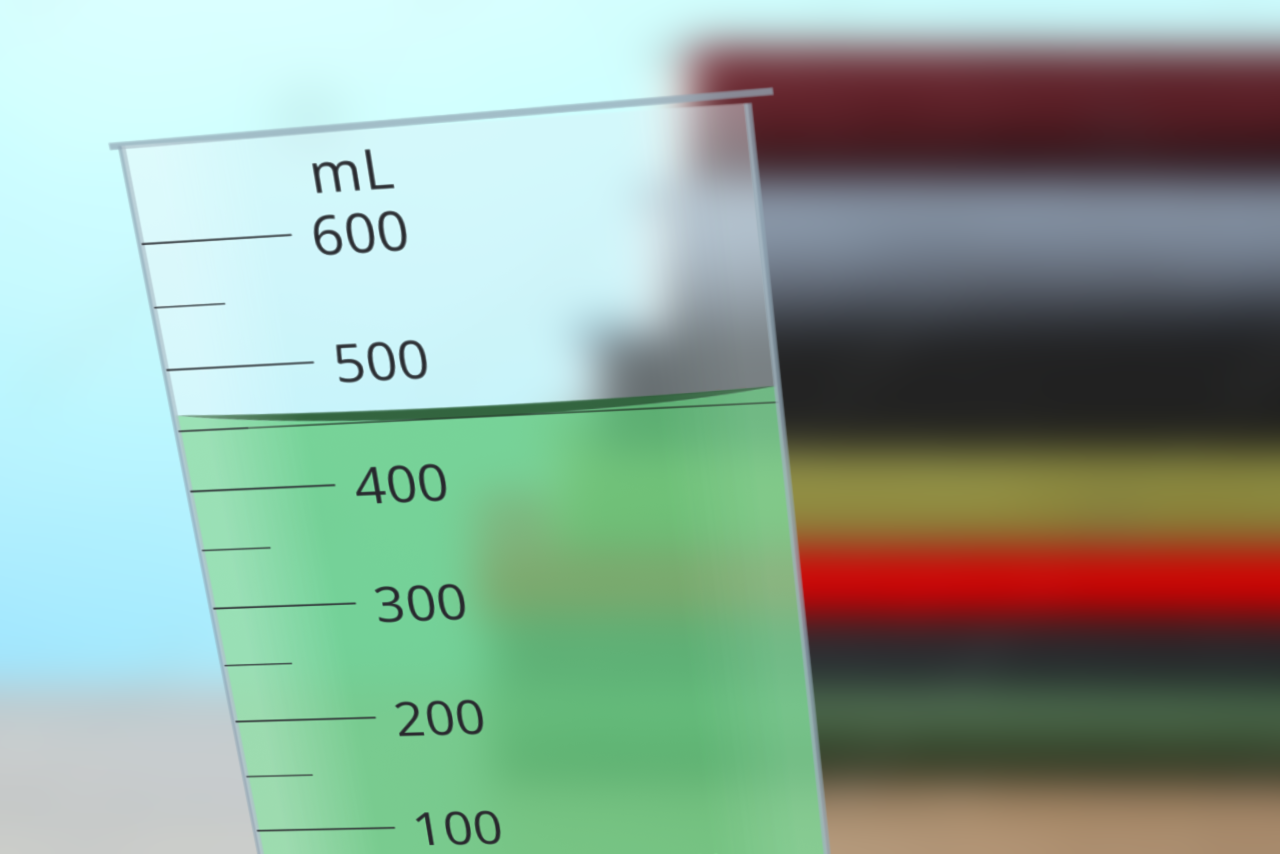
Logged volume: 450 mL
